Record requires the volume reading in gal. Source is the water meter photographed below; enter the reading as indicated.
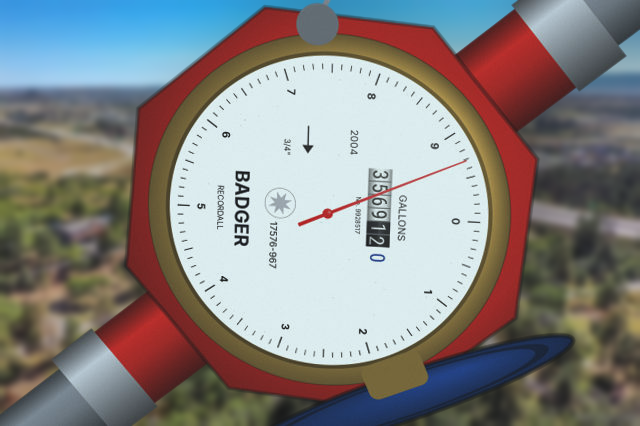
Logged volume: 3569119.3 gal
